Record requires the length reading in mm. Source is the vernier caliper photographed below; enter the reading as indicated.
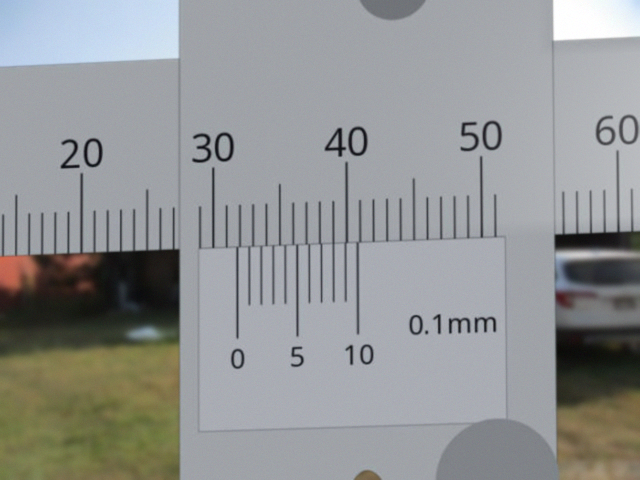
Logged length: 31.8 mm
